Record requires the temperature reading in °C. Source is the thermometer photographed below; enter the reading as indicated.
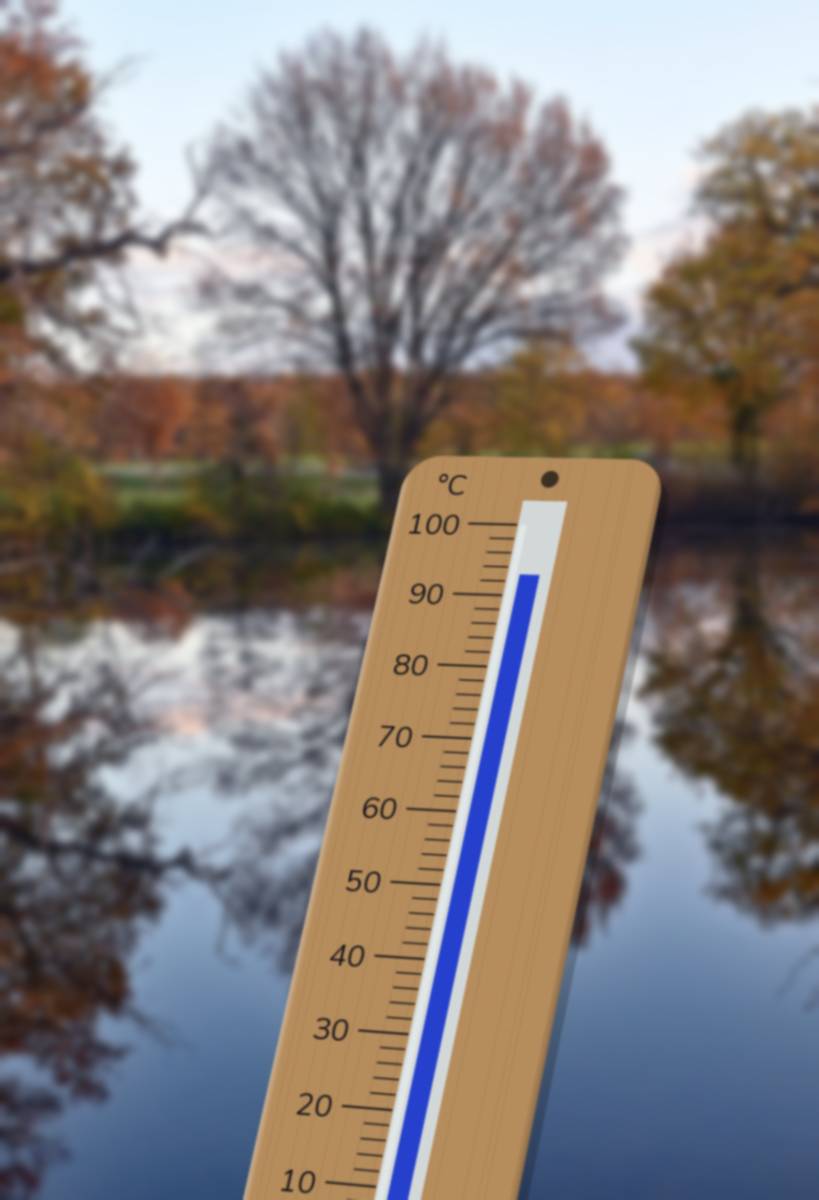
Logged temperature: 93 °C
